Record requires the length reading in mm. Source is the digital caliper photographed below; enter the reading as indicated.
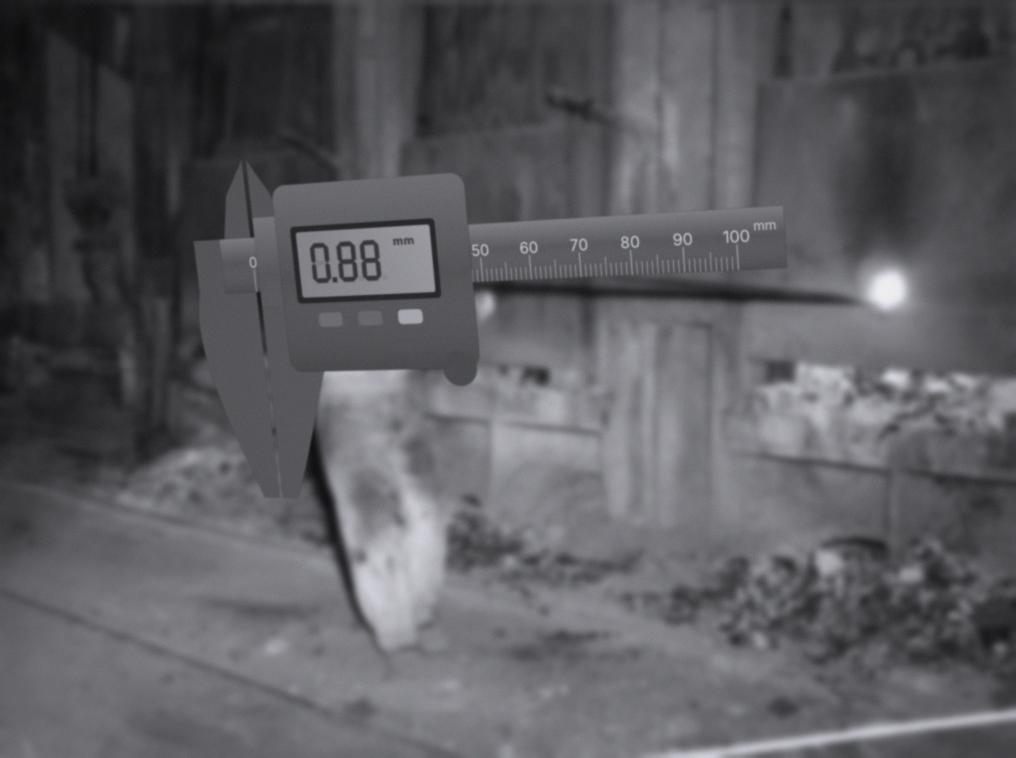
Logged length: 0.88 mm
